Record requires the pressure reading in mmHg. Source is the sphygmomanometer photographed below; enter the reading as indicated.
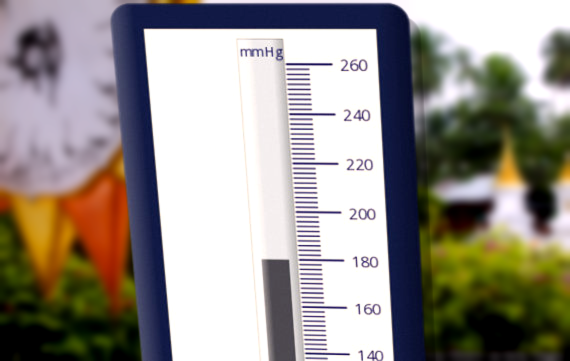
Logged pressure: 180 mmHg
